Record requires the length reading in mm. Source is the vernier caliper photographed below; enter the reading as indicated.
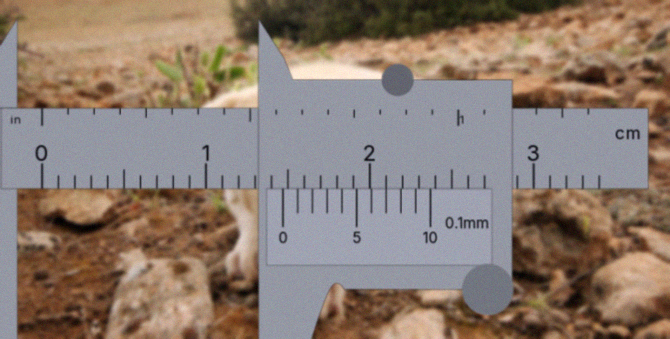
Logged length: 14.7 mm
